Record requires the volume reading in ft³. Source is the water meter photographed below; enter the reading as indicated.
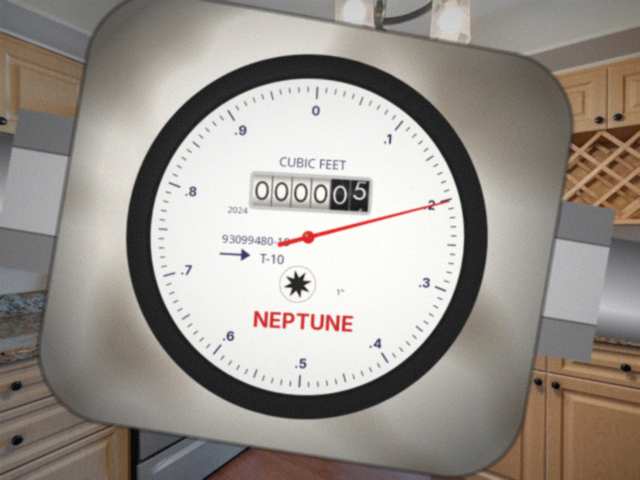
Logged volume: 5.20 ft³
